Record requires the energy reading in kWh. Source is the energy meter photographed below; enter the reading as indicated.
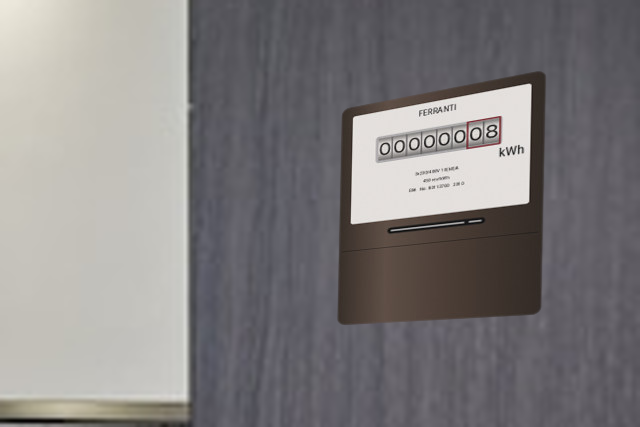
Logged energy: 0.08 kWh
